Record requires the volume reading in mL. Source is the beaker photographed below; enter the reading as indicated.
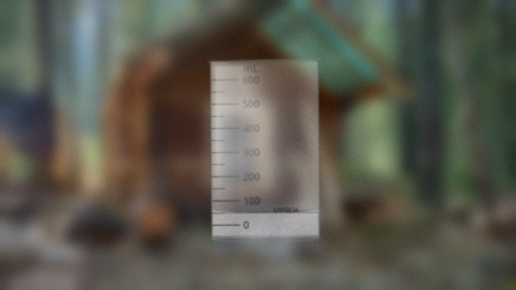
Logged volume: 50 mL
